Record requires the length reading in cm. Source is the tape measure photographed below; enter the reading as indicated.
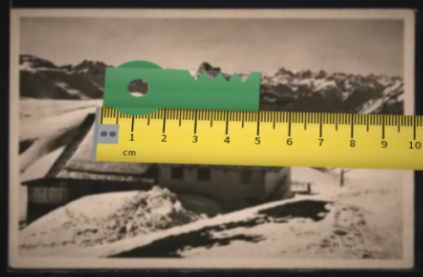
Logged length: 5 cm
